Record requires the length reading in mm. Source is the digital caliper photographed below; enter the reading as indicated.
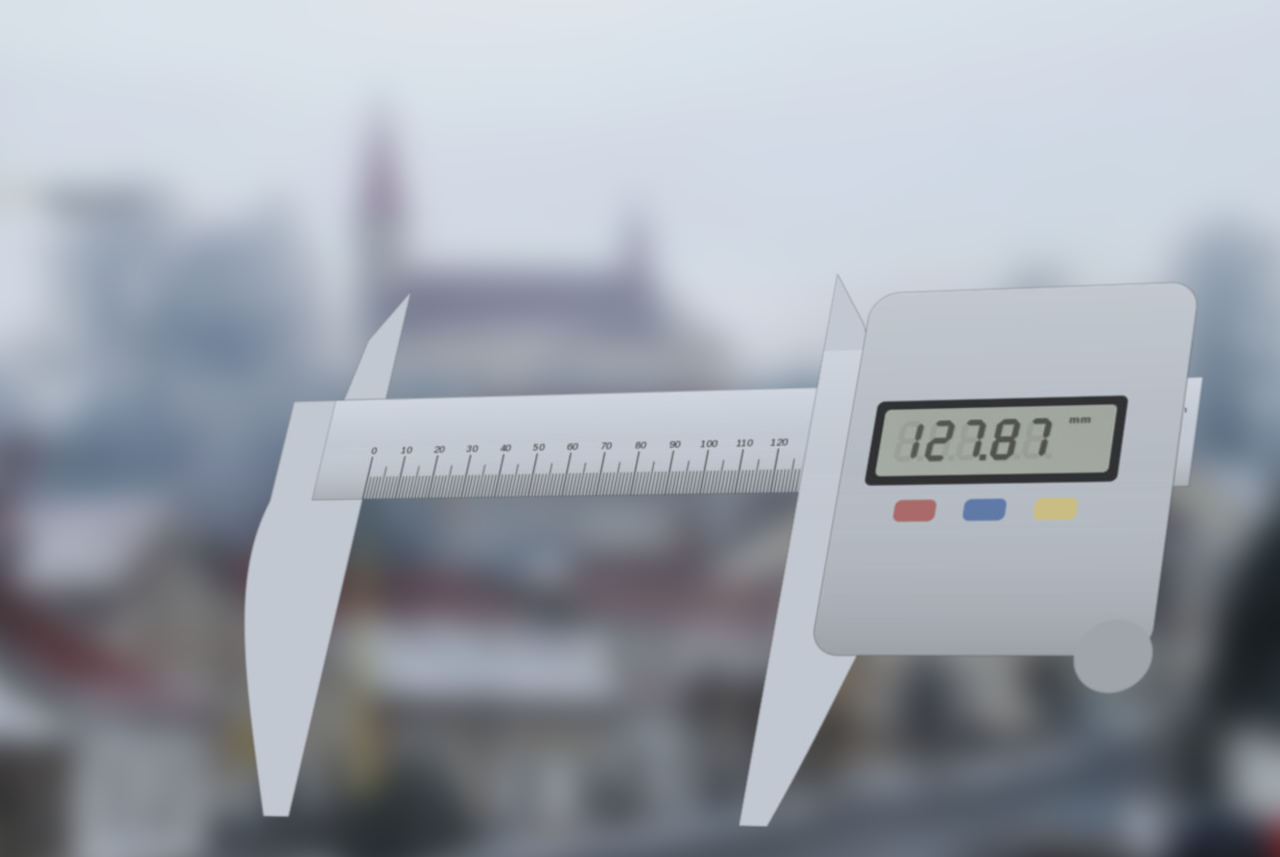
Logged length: 127.87 mm
